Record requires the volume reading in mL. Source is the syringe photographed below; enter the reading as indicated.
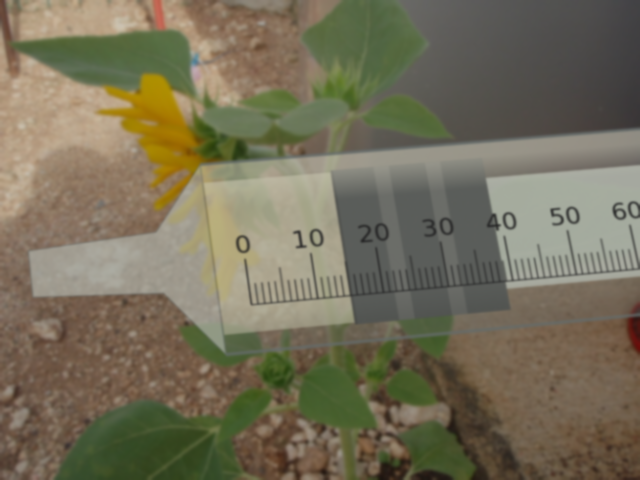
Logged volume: 15 mL
